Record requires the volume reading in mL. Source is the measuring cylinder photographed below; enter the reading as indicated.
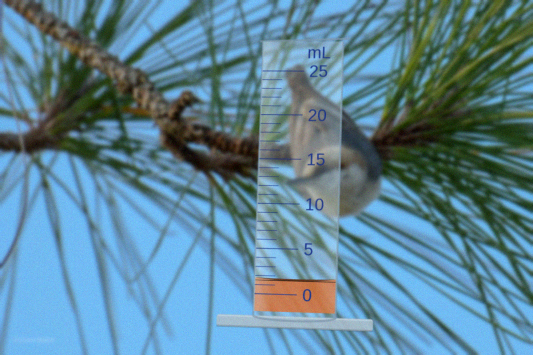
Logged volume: 1.5 mL
